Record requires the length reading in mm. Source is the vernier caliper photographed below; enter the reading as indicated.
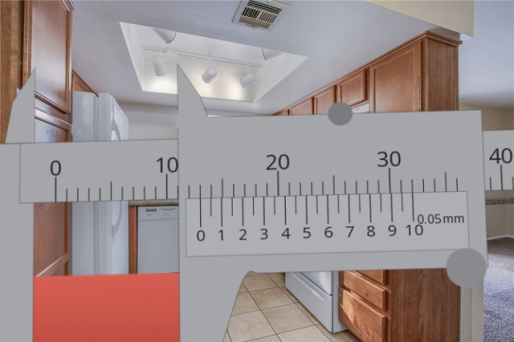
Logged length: 13.0 mm
